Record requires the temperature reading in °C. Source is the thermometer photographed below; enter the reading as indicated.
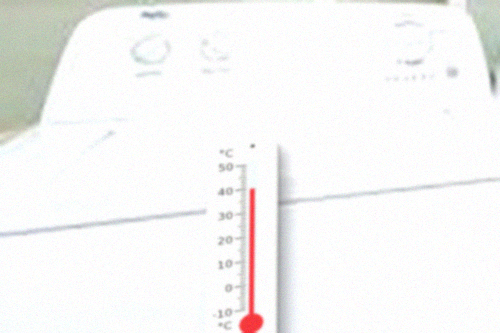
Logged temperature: 40 °C
